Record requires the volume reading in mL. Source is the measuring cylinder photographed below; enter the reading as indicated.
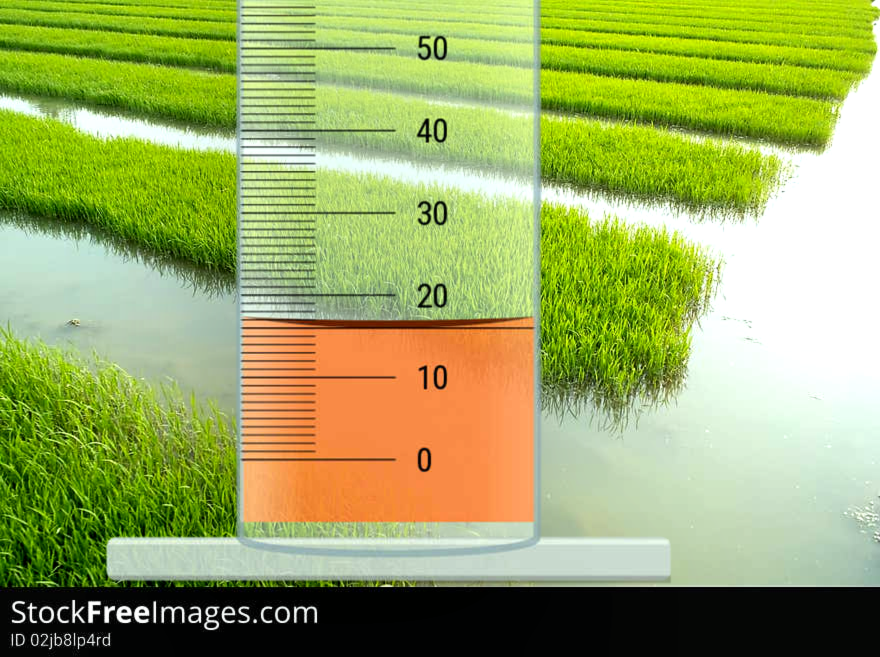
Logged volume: 16 mL
